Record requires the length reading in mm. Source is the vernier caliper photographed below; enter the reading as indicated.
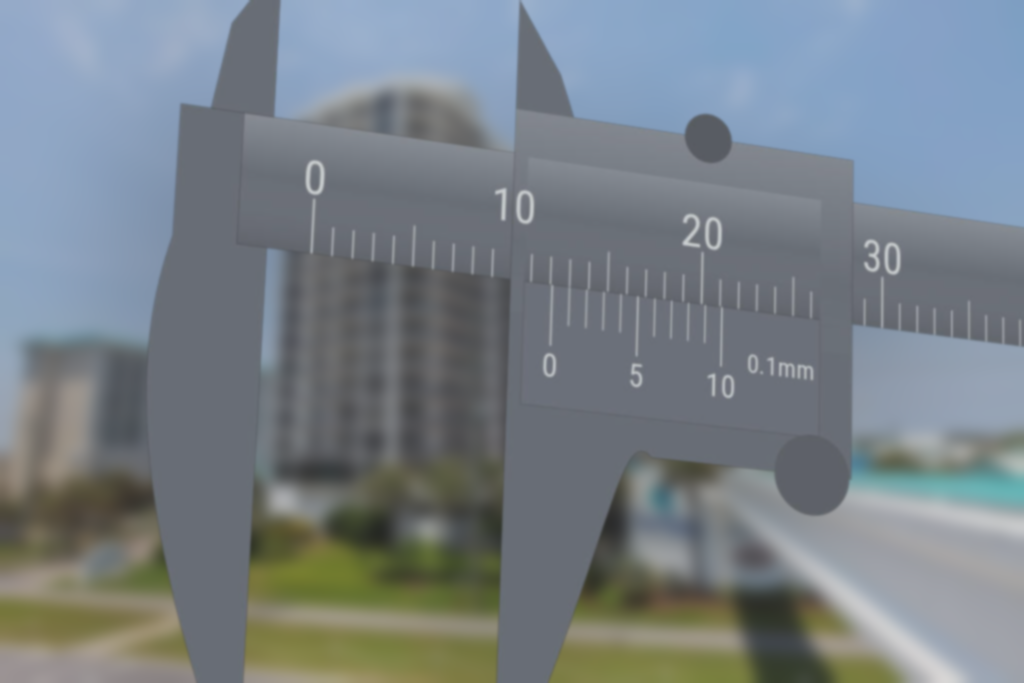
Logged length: 12.1 mm
